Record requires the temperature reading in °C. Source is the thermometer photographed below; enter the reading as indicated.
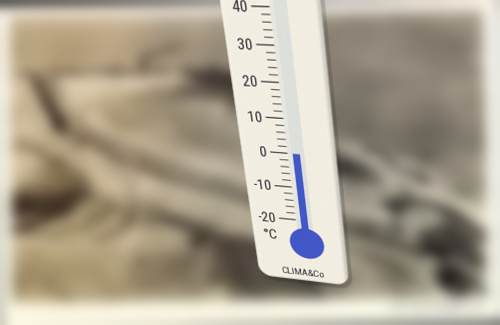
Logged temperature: 0 °C
